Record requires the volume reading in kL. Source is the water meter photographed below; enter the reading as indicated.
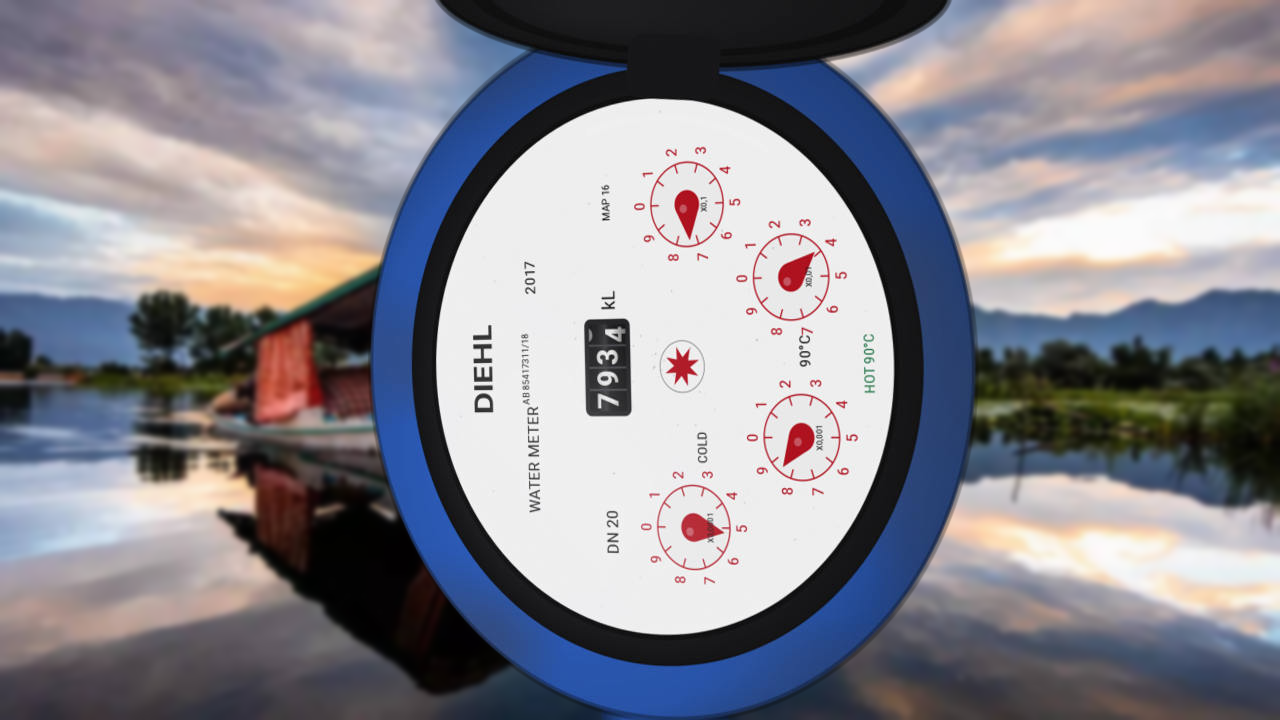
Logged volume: 7933.7385 kL
